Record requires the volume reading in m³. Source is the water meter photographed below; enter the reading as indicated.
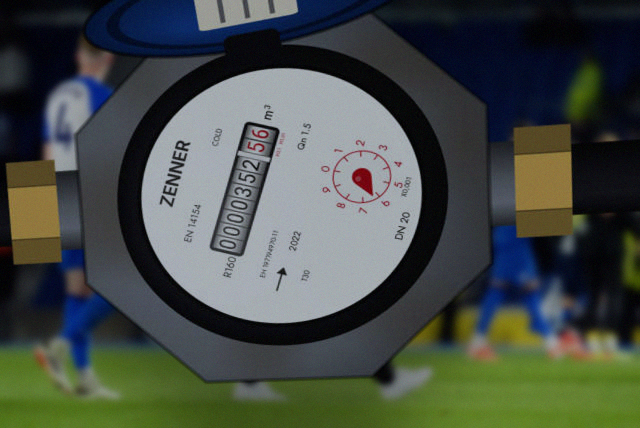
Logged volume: 352.566 m³
